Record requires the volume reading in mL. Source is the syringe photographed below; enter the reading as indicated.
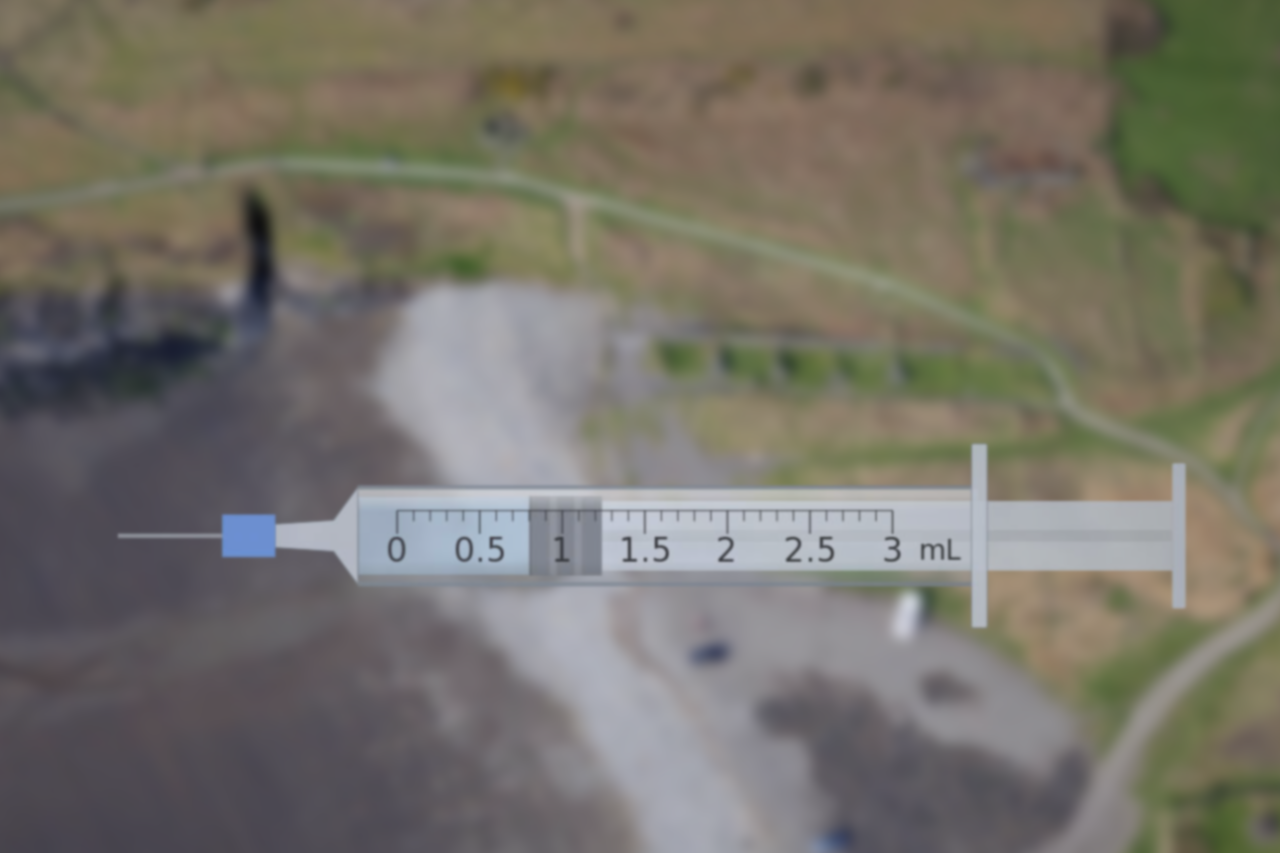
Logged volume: 0.8 mL
